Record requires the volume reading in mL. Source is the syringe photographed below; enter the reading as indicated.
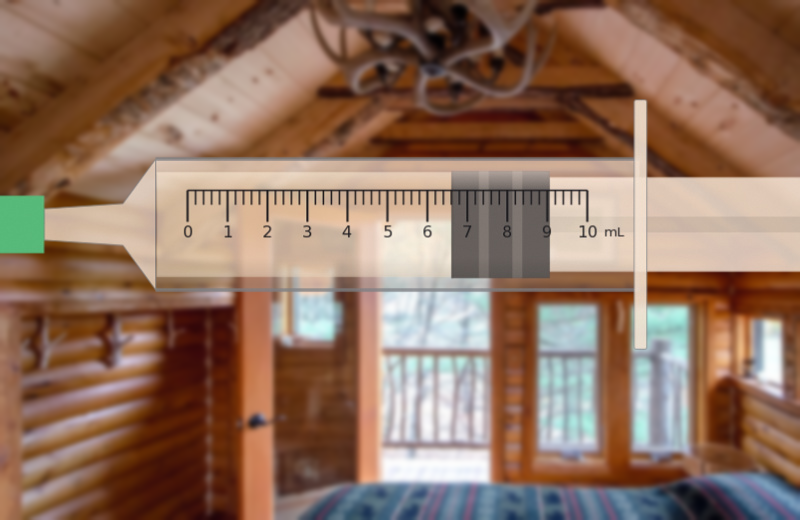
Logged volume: 6.6 mL
